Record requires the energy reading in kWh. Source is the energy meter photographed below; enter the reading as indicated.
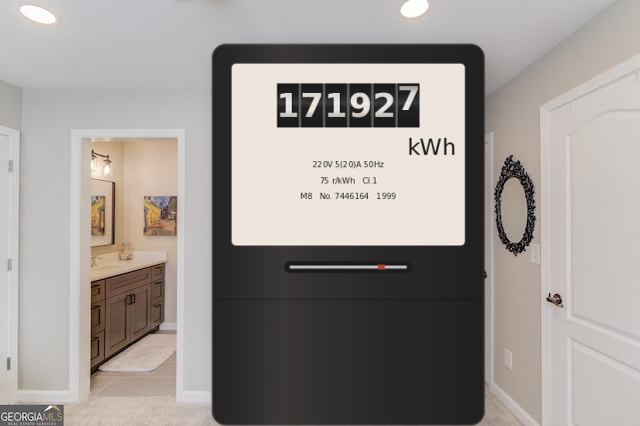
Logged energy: 171927 kWh
